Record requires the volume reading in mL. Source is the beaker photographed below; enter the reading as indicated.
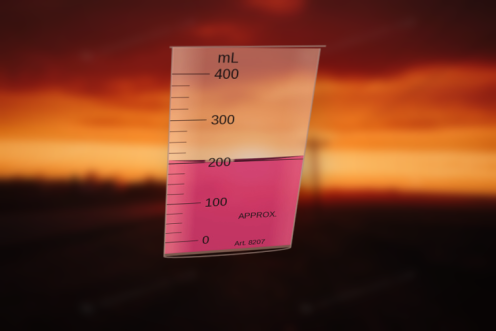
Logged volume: 200 mL
